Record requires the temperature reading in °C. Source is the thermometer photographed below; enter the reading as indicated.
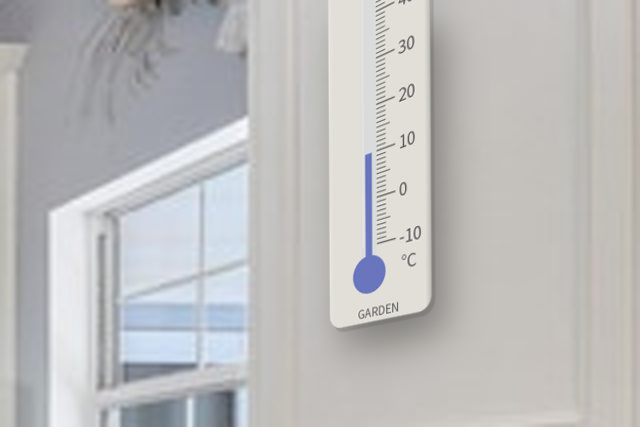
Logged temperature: 10 °C
